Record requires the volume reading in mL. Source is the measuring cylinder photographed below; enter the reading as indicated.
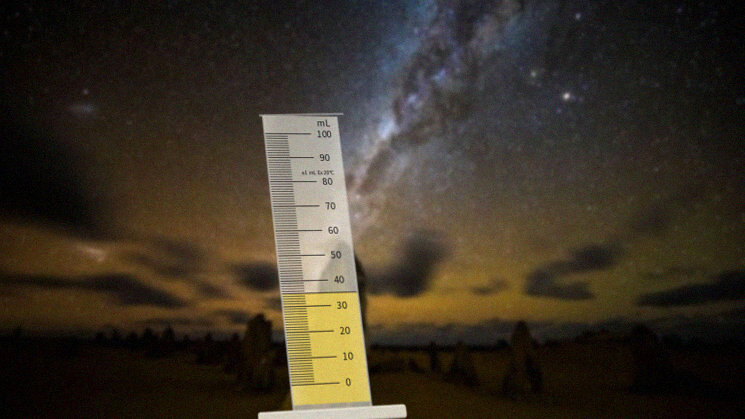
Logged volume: 35 mL
